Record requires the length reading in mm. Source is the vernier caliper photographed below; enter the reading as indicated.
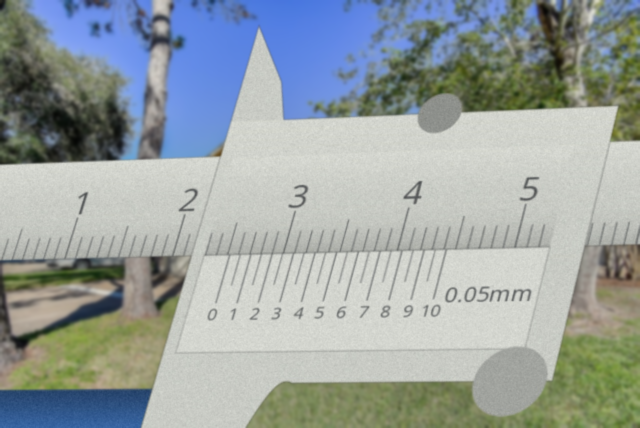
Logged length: 25.2 mm
